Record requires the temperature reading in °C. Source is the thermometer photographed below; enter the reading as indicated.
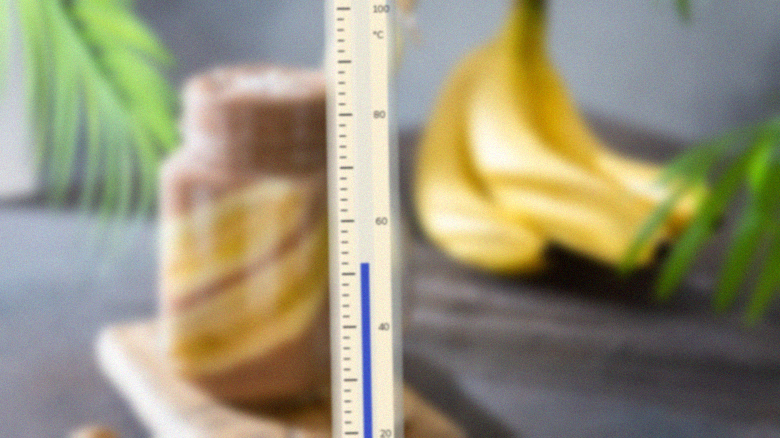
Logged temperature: 52 °C
